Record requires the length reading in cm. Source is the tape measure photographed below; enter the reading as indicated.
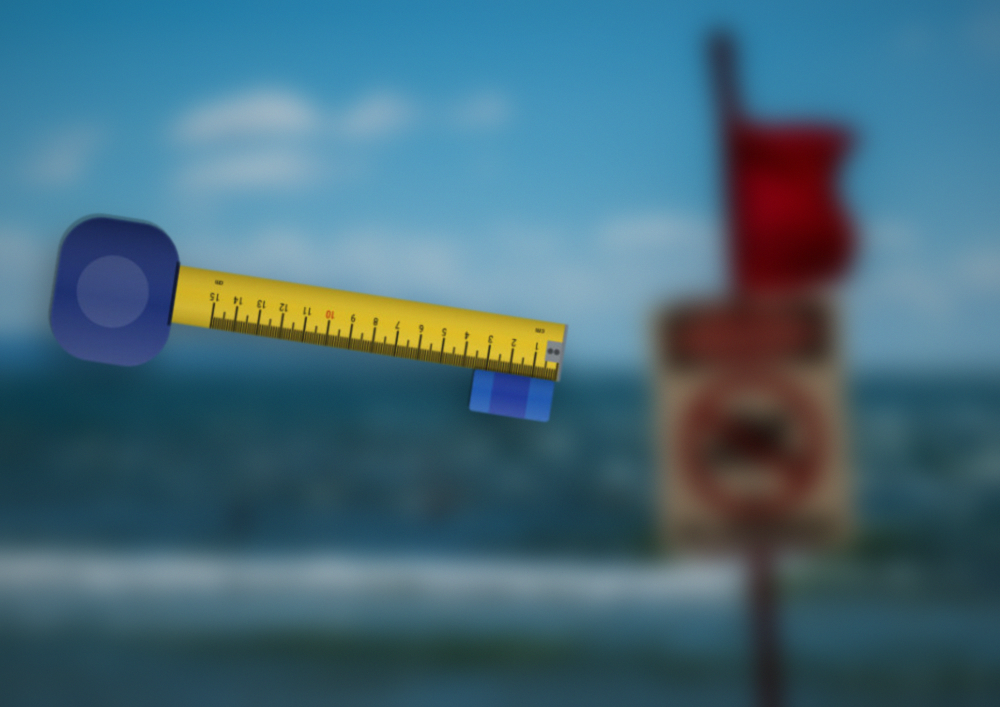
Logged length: 3.5 cm
